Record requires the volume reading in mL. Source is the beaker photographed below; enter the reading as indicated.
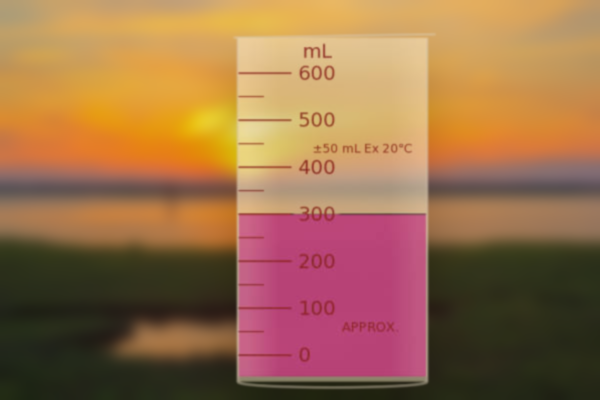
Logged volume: 300 mL
